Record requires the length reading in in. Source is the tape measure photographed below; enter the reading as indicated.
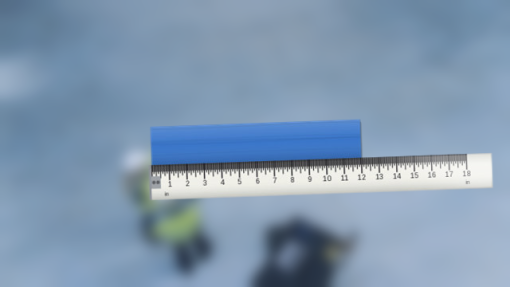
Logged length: 12 in
